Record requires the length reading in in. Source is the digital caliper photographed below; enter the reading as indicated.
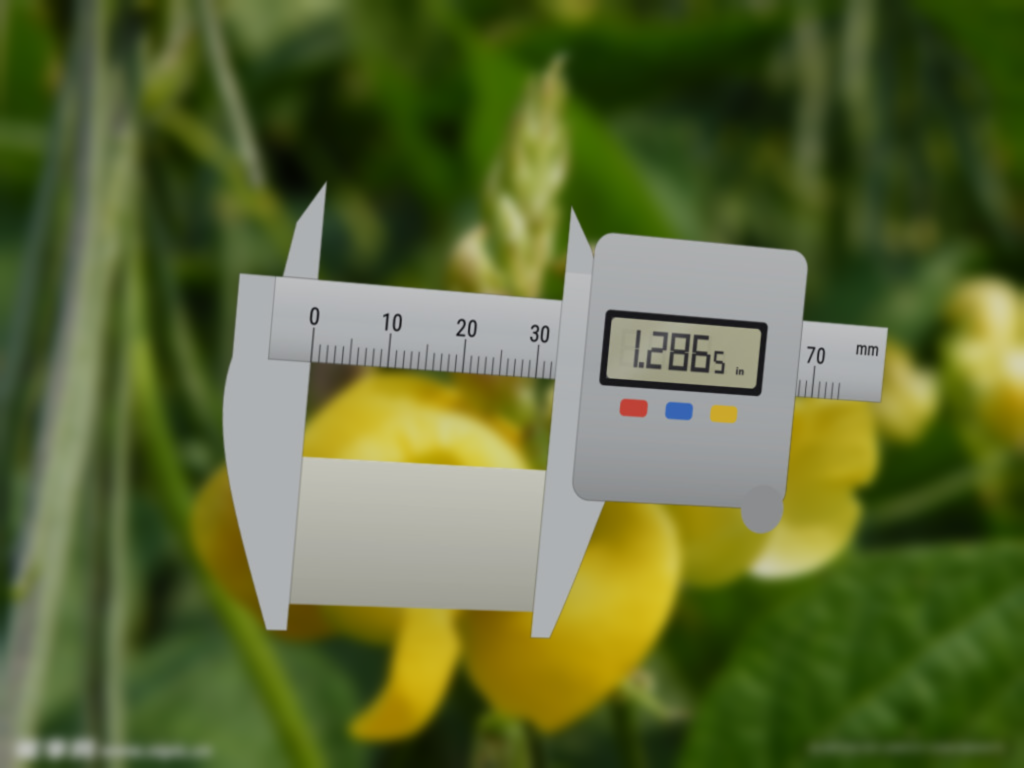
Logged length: 1.2865 in
